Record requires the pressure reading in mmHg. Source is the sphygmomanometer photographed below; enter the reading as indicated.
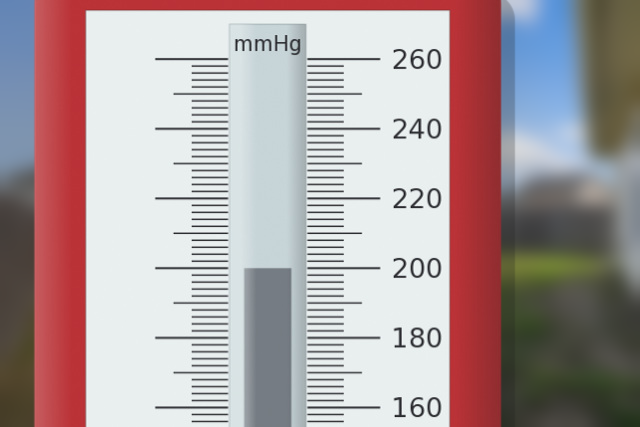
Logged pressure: 200 mmHg
